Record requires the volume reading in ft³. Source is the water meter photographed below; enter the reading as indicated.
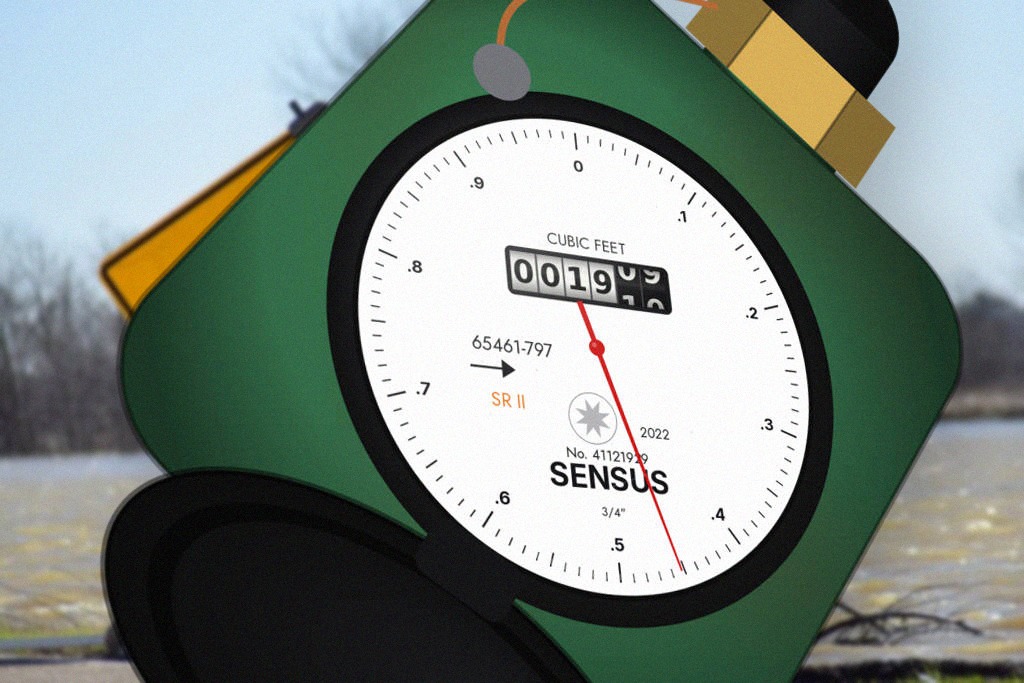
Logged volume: 1909.45 ft³
